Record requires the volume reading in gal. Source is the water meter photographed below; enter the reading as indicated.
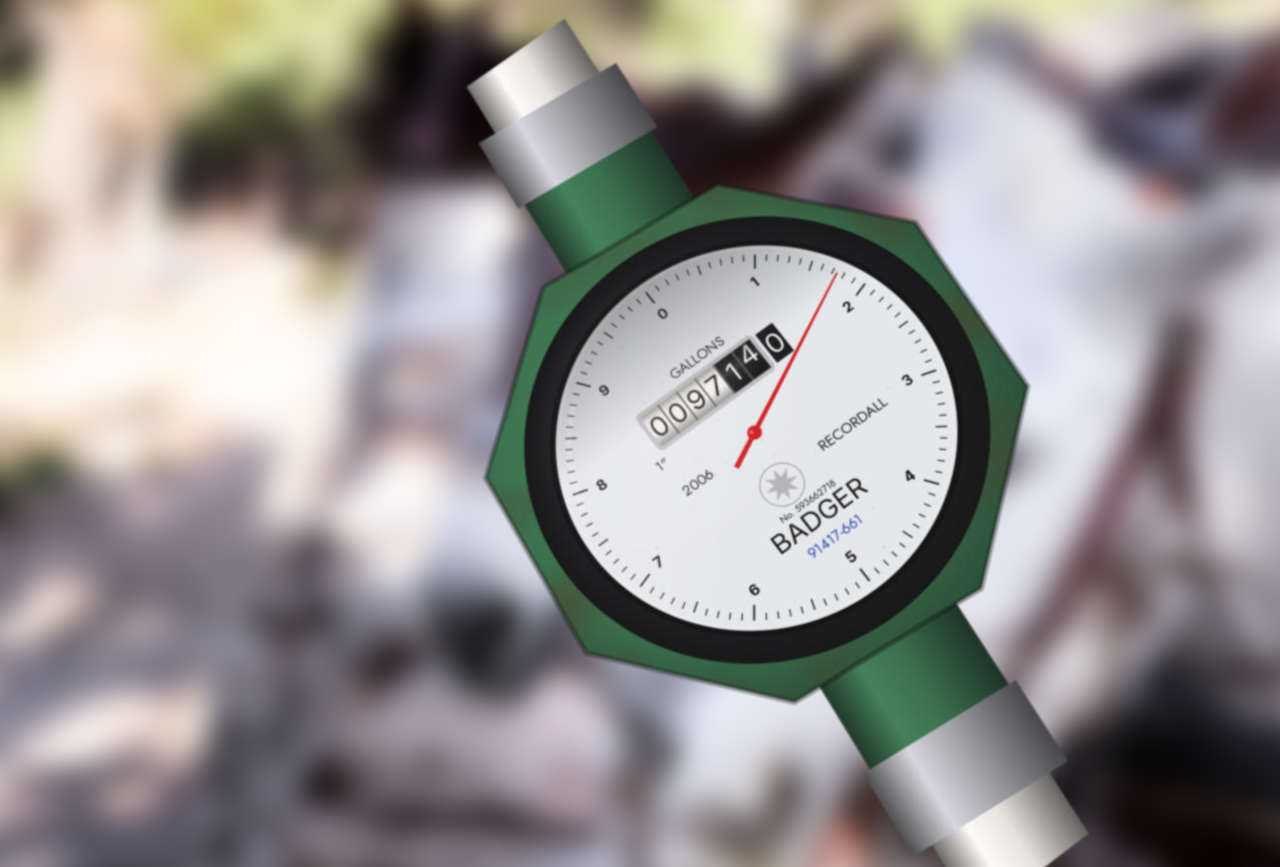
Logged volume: 97141.7 gal
